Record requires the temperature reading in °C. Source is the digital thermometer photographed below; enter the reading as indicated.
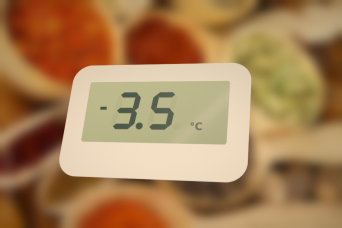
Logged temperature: -3.5 °C
